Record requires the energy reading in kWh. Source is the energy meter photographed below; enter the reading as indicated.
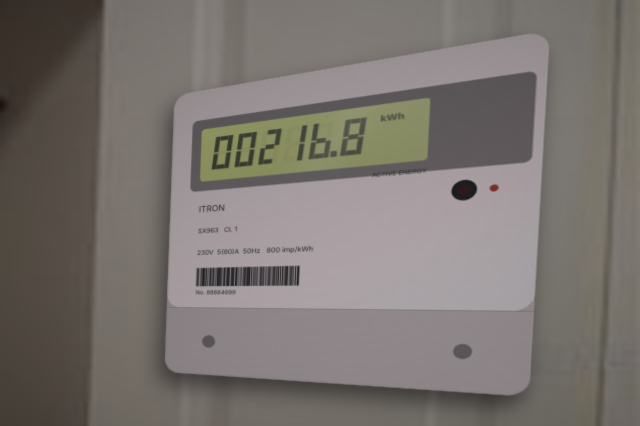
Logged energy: 216.8 kWh
